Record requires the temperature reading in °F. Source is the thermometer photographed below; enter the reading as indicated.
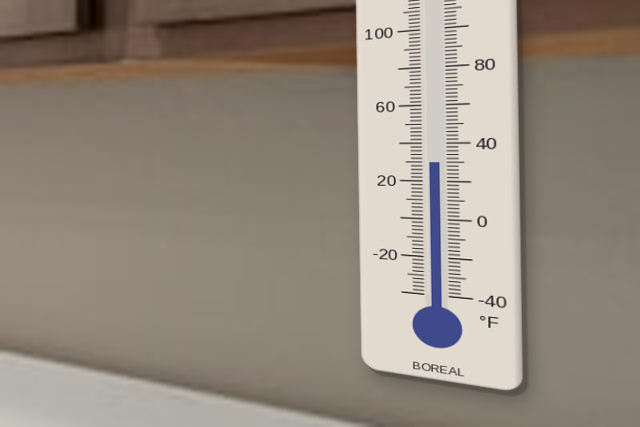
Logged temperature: 30 °F
